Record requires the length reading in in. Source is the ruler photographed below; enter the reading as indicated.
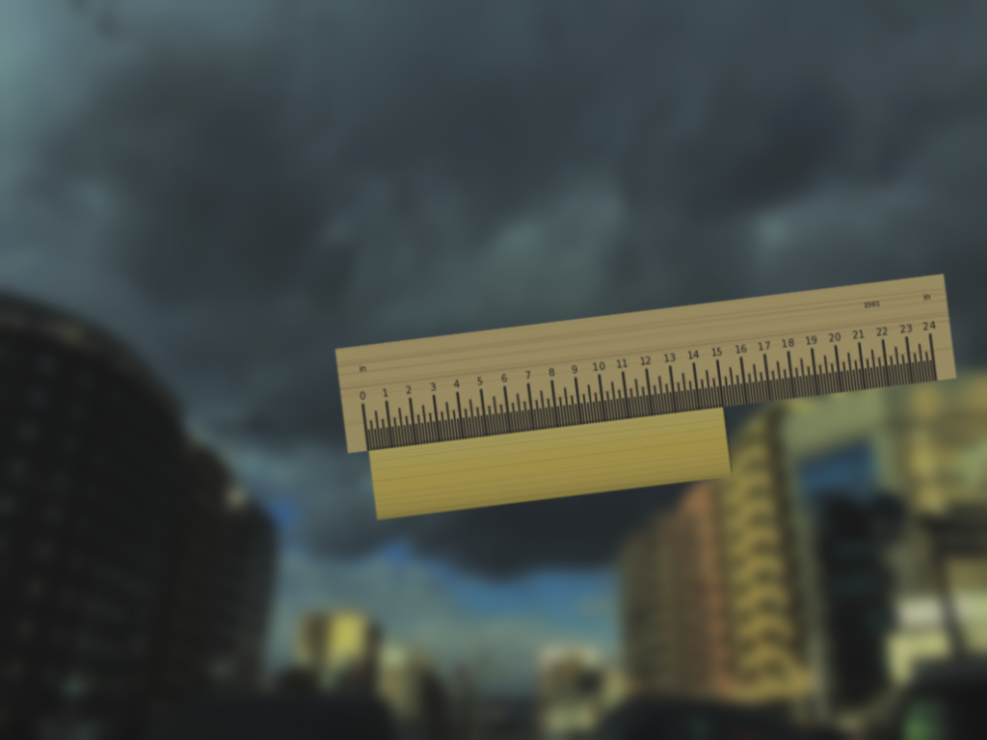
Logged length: 15 in
